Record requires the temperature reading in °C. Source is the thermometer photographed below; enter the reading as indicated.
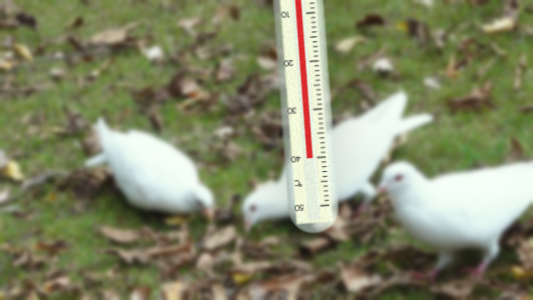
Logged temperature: 40 °C
